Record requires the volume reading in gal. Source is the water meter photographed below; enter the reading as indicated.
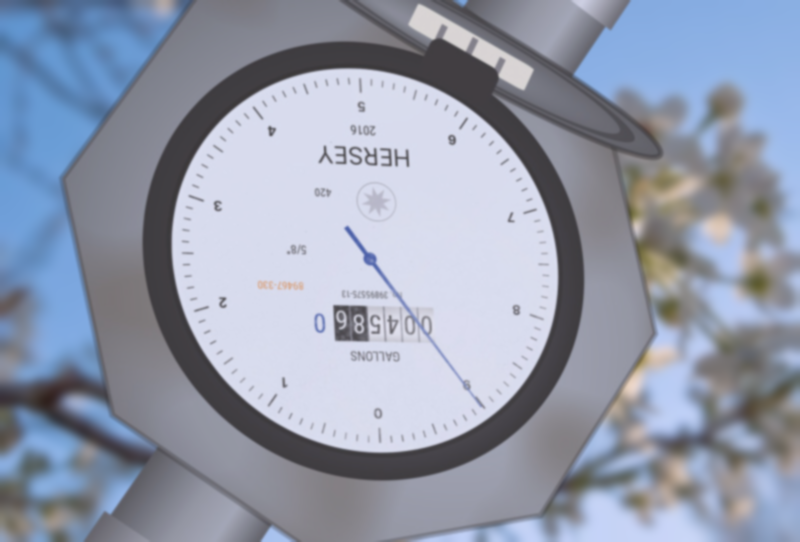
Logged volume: 45859.0 gal
